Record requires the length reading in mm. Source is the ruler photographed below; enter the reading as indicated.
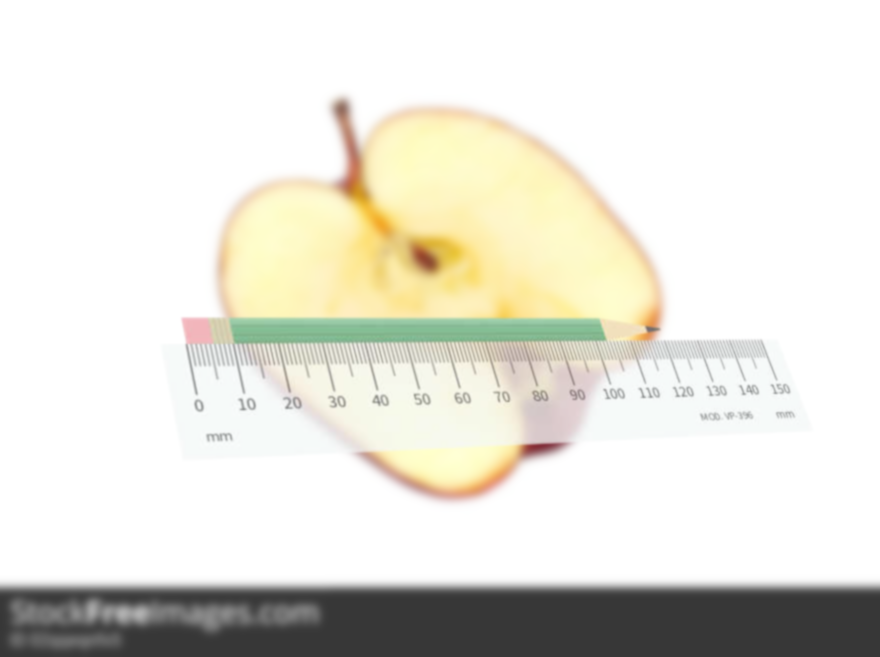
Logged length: 120 mm
